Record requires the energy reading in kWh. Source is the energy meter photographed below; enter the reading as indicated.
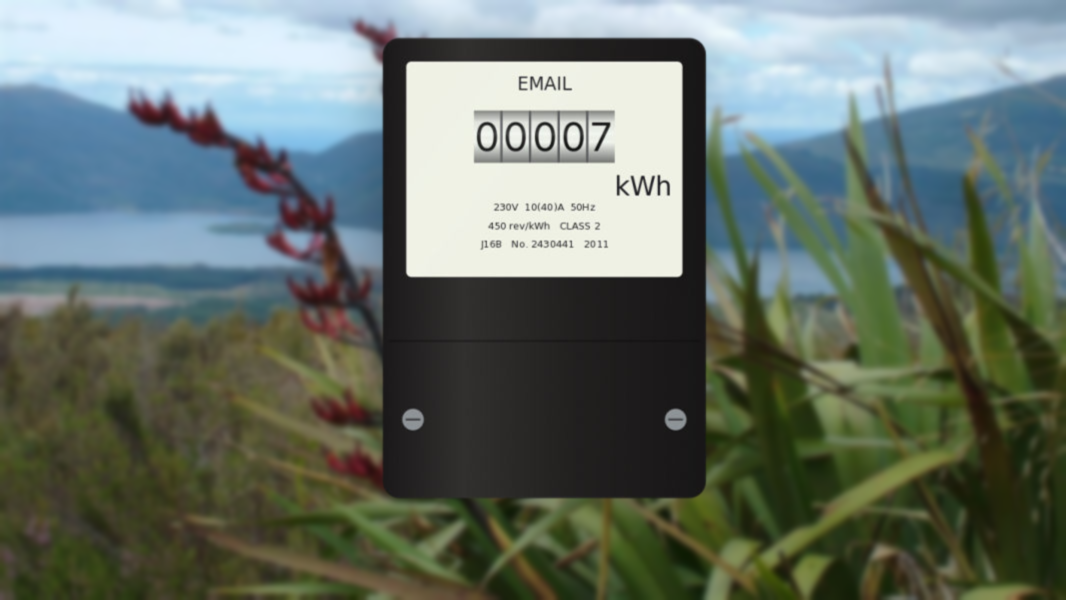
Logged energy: 7 kWh
